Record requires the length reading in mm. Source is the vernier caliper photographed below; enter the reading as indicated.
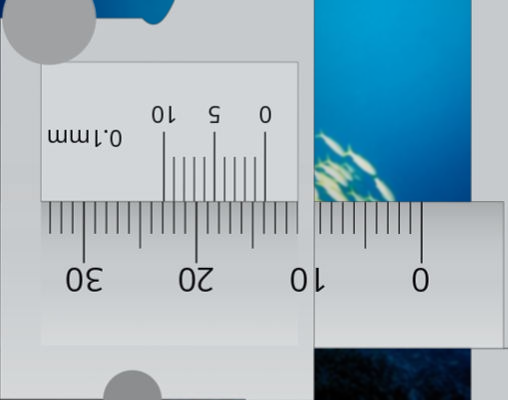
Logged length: 13.9 mm
